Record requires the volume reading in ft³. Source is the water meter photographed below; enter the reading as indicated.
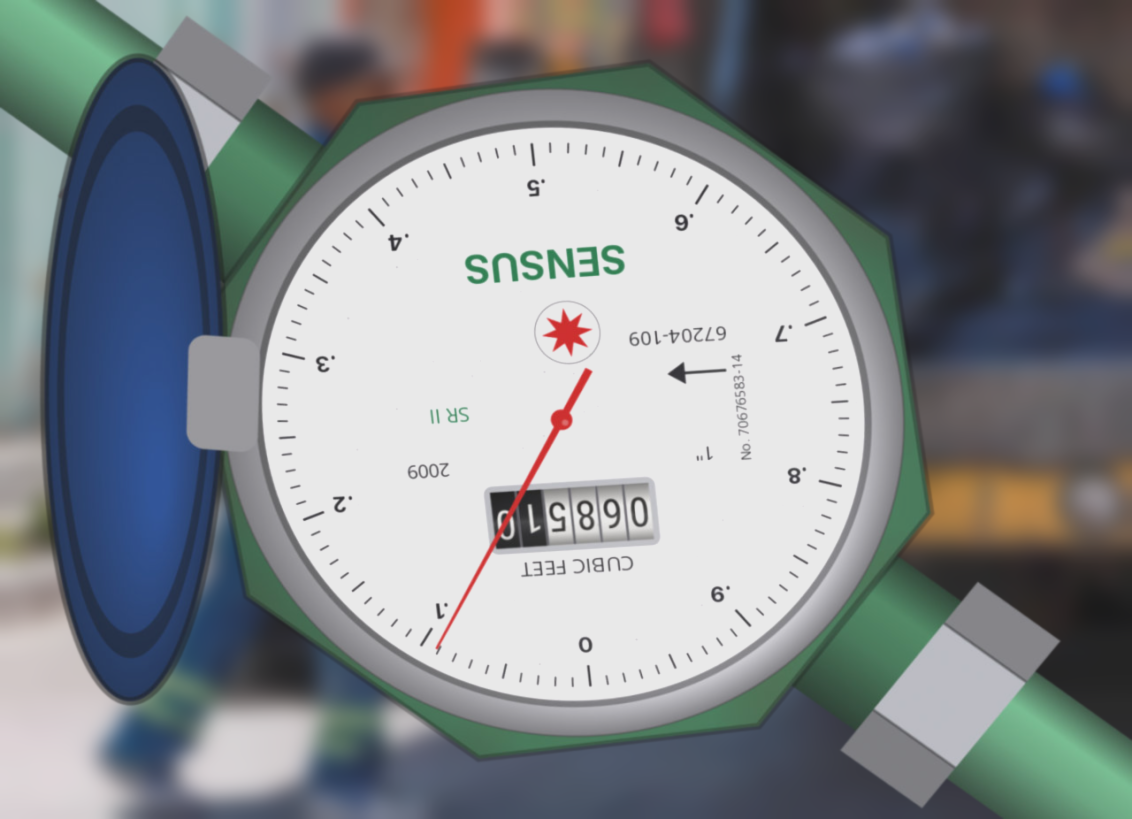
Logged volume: 68510.09 ft³
